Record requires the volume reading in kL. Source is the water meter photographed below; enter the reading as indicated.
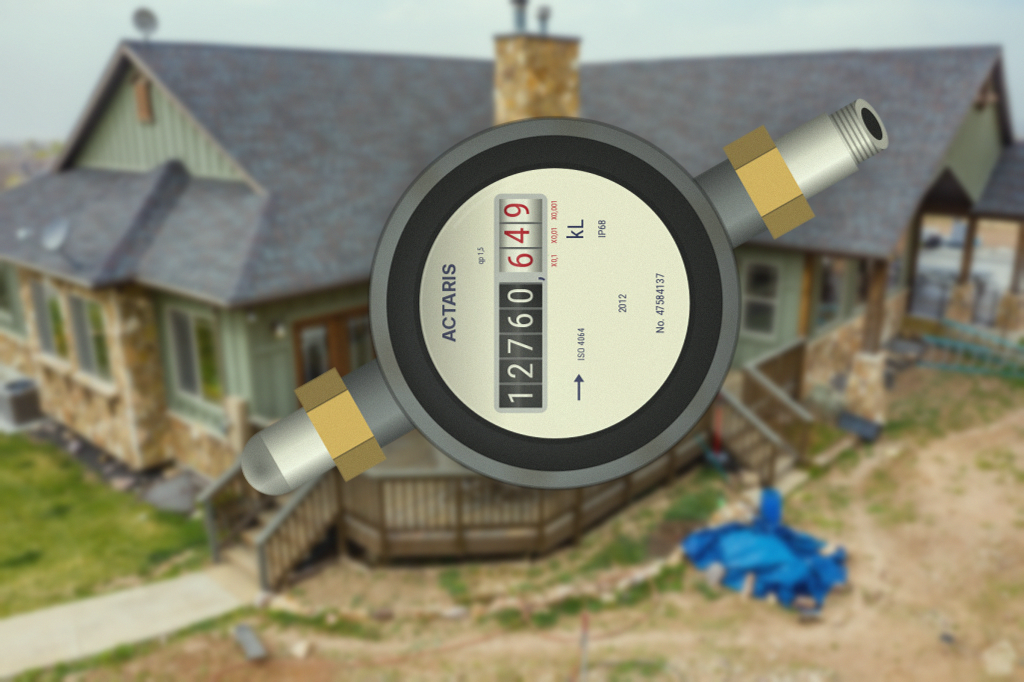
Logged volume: 12760.649 kL
